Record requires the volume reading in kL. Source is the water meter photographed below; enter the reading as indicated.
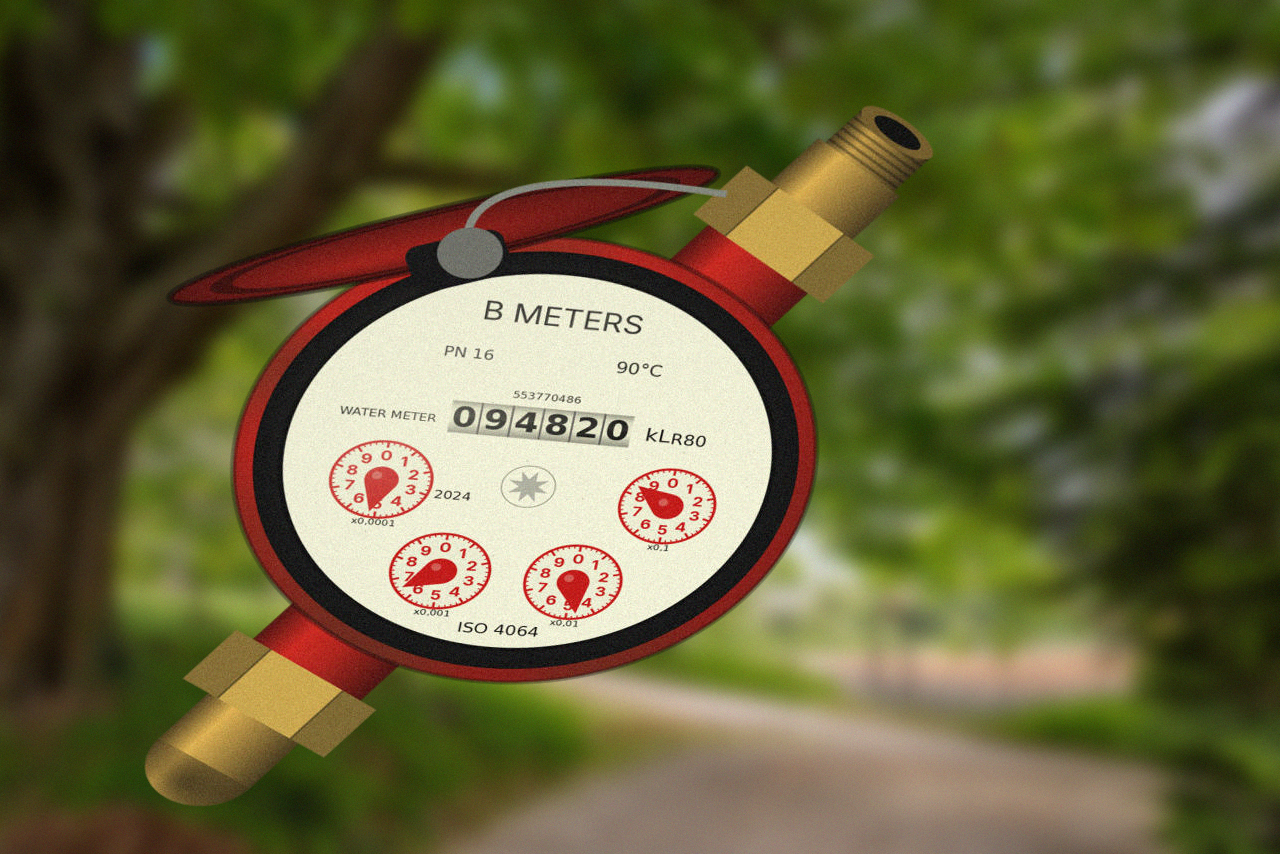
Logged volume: 94820.8465 kL
